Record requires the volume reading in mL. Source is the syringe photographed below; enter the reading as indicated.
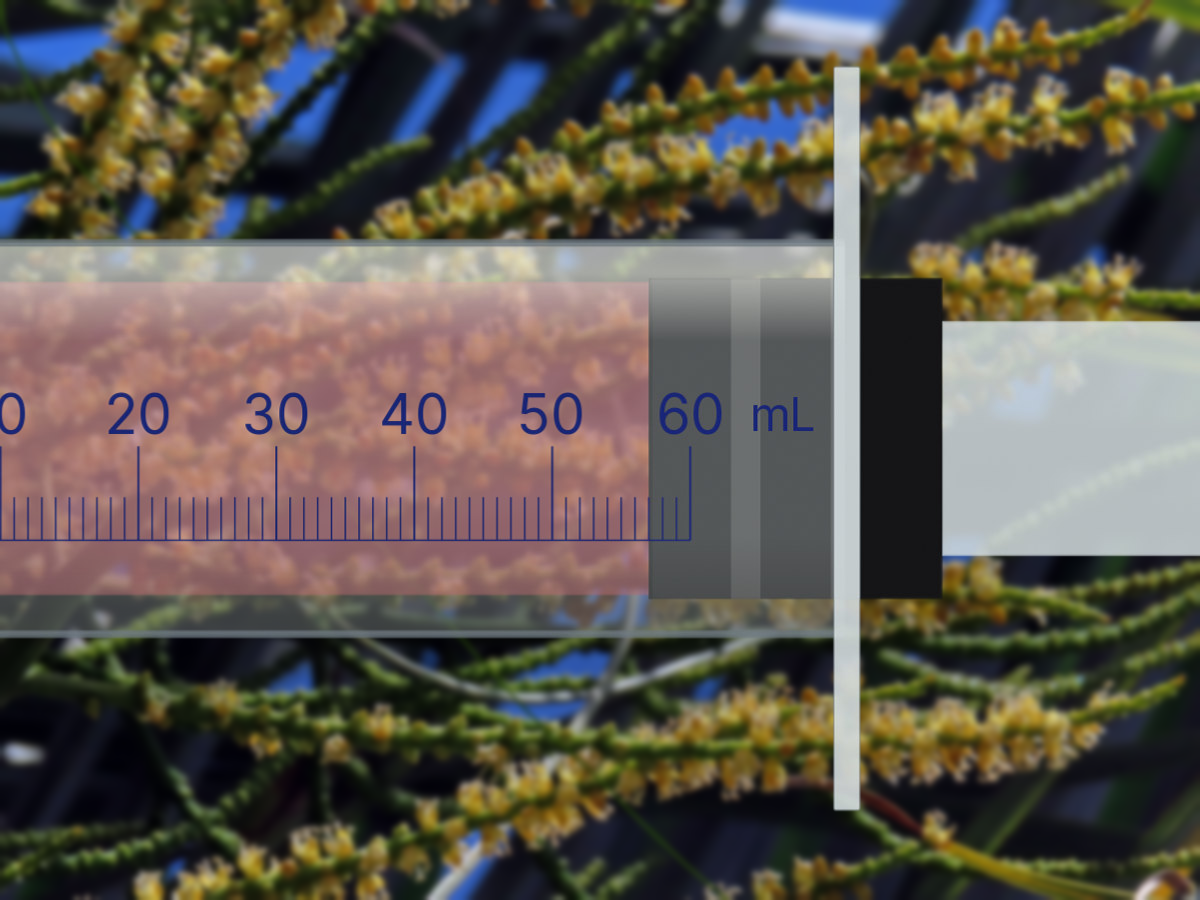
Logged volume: 57 mL
